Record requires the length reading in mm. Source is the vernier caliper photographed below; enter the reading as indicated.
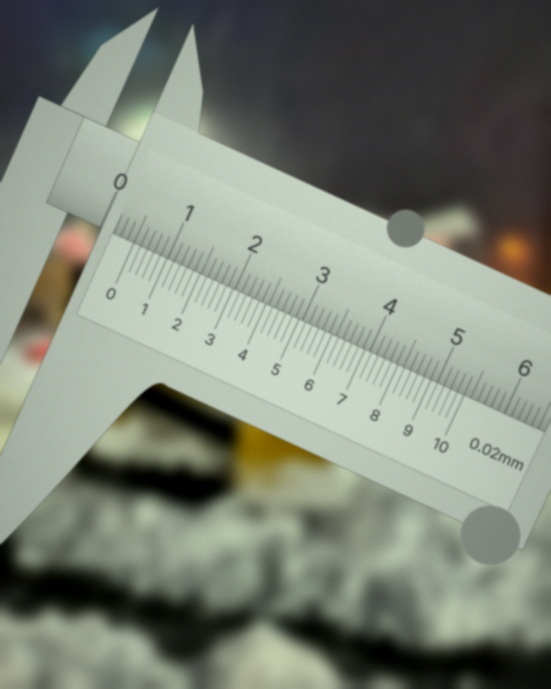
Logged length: 5.0 mm
